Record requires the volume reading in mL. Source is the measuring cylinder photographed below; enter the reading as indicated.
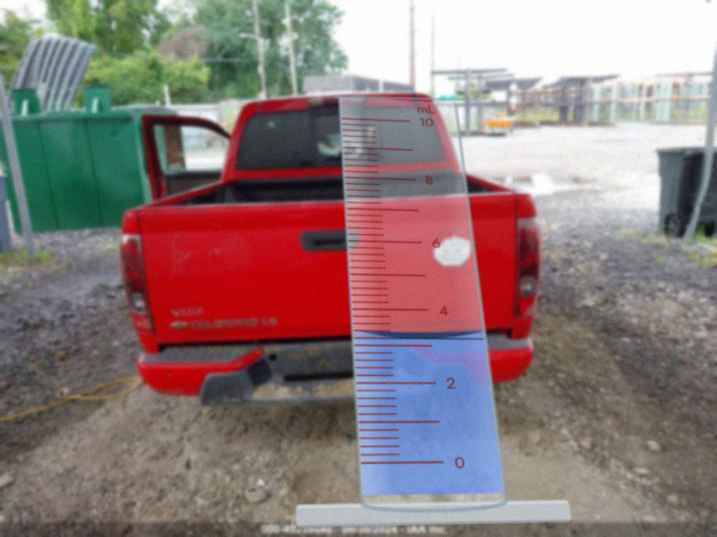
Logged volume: 3.2 mL
